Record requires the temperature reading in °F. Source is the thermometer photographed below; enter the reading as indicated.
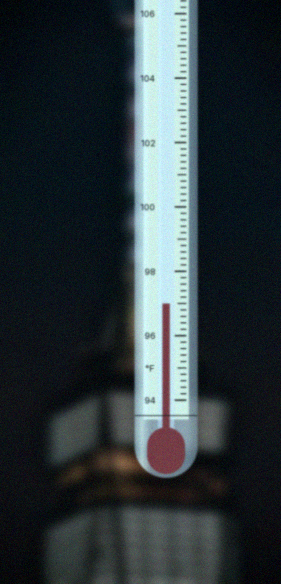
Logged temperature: 97 °F
